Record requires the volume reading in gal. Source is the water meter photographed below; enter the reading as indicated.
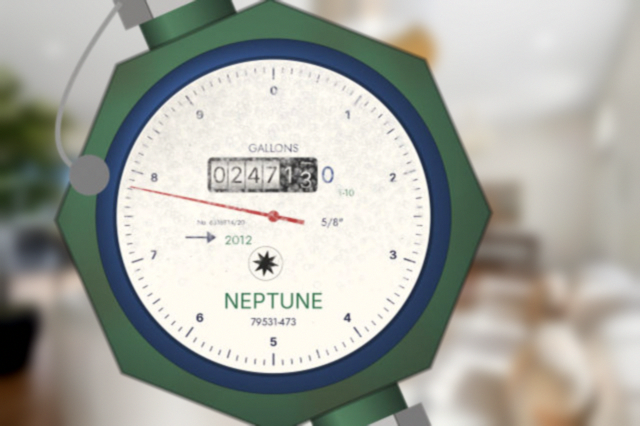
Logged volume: 247127.8 gal
